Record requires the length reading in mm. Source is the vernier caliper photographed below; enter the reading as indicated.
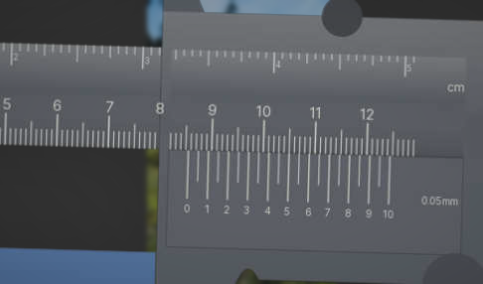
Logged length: 85.5 mm
